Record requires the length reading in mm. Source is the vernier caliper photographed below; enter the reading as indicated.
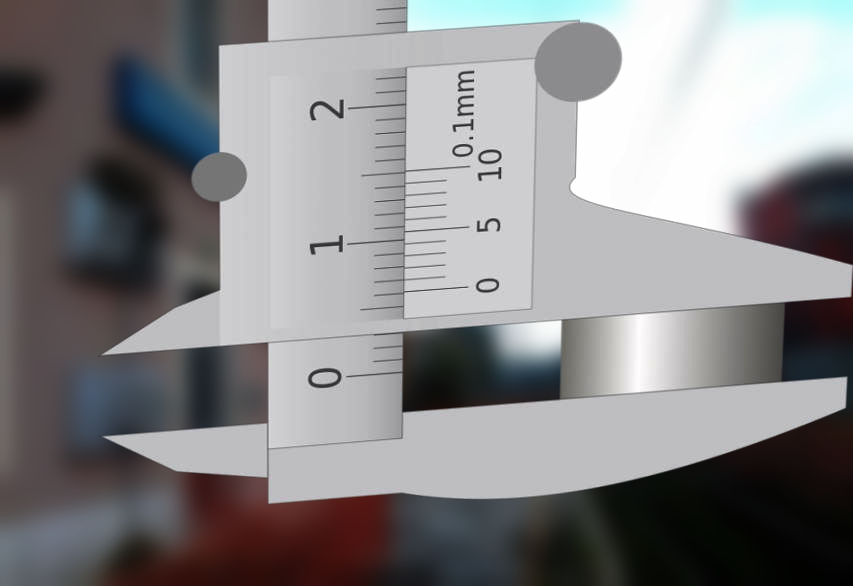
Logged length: 6.1 mm
